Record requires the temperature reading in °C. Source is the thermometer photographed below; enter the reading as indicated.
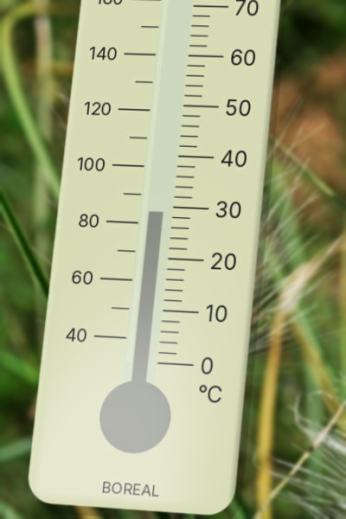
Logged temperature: 29 °C
